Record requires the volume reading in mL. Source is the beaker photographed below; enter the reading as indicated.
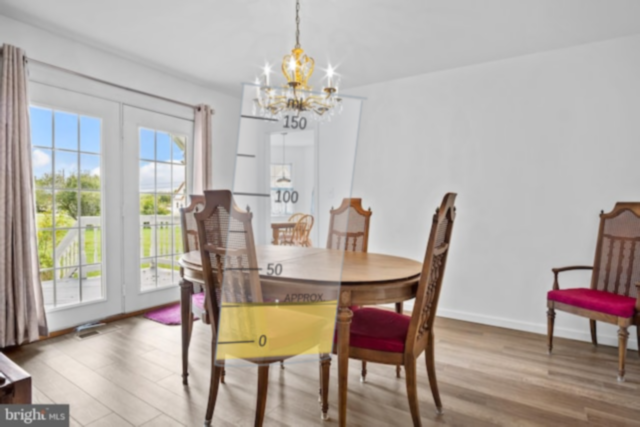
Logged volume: 25 mL
